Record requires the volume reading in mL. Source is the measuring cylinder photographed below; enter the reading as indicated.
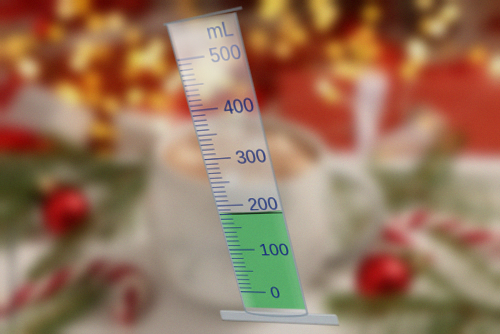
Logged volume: 180 mL
